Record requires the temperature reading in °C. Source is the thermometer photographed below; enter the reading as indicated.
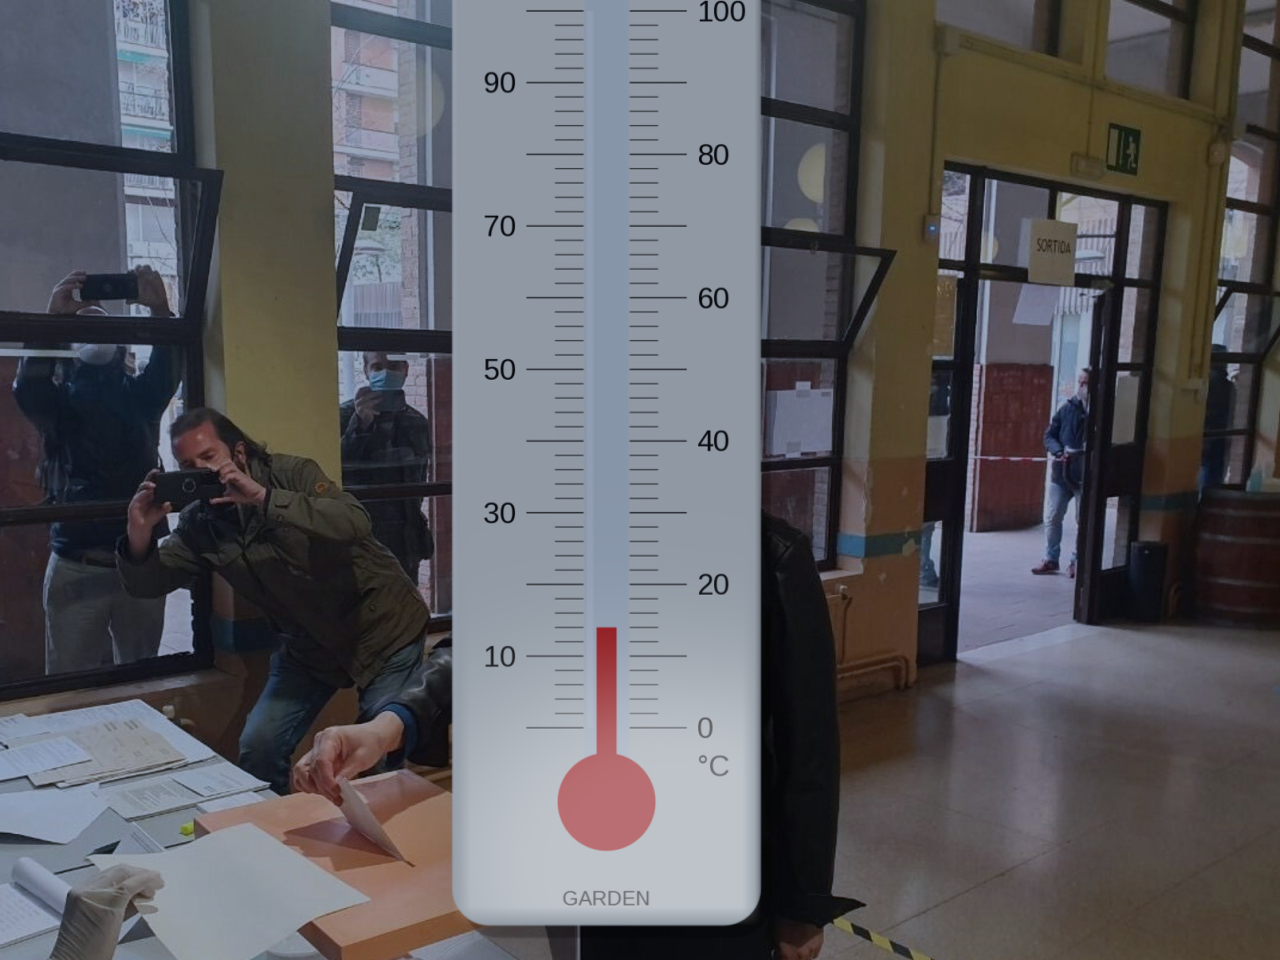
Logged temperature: 14 °C
